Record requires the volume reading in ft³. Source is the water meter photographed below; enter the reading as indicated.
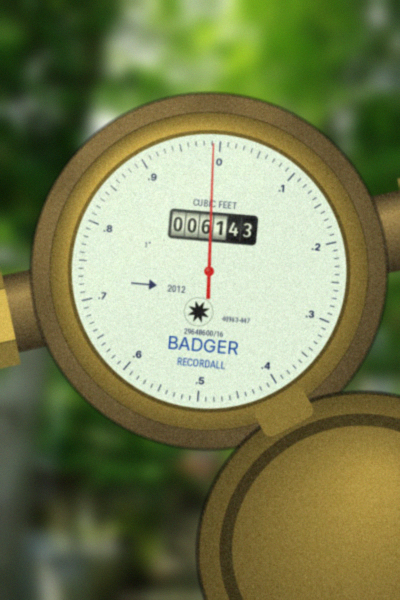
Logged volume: 6142.99 ft³
